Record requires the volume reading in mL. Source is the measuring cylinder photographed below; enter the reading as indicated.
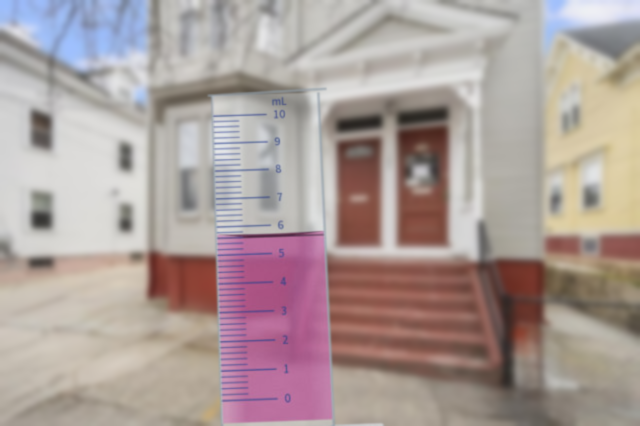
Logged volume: 5.6 mL
